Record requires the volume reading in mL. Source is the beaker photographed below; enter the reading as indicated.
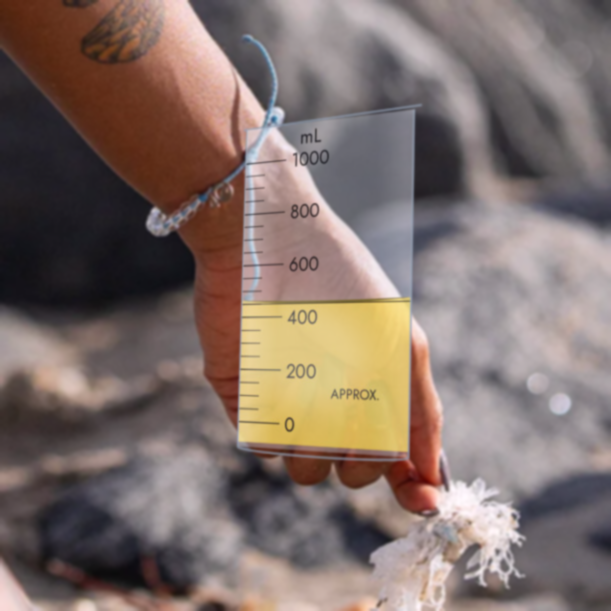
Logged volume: 450 mL
